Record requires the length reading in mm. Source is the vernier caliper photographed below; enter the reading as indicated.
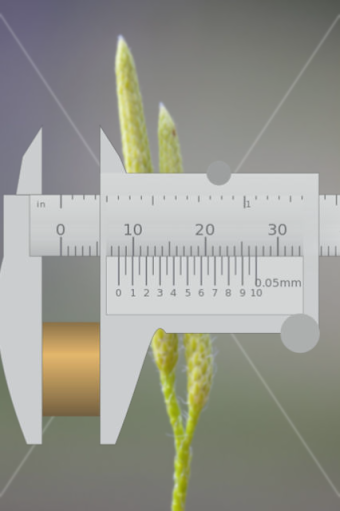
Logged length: 8.0 mm
